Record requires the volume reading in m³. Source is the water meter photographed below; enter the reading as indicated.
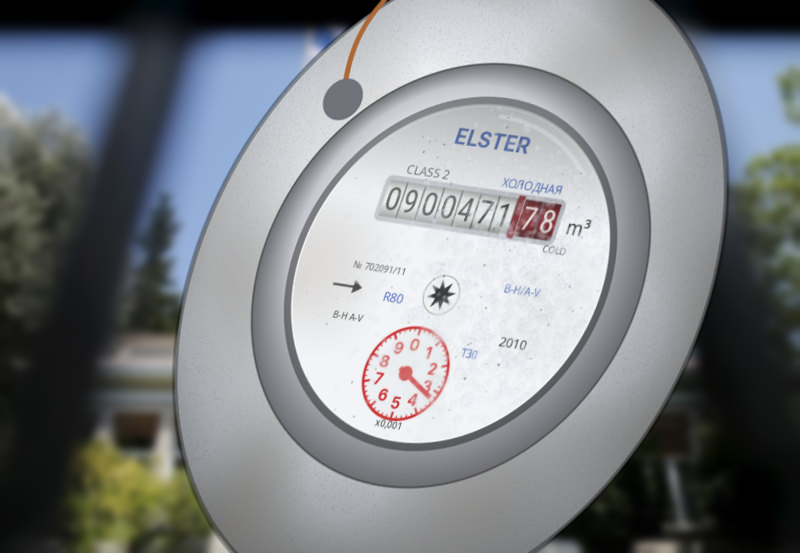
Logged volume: 900471.783 m³
